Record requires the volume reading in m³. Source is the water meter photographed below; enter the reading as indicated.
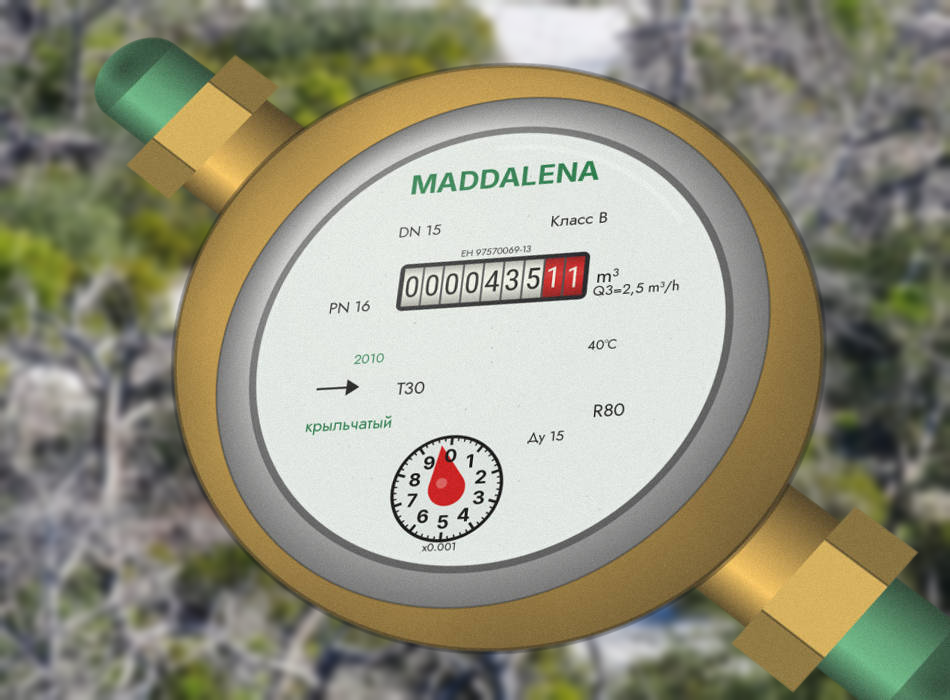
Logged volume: 435.109 m³
